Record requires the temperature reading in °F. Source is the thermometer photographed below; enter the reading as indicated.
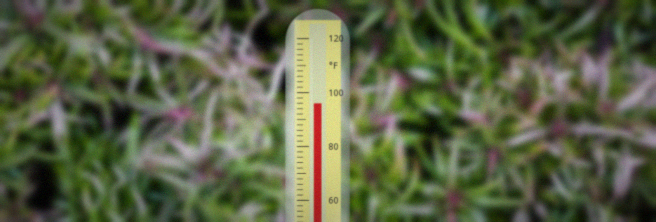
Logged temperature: 96 °F
